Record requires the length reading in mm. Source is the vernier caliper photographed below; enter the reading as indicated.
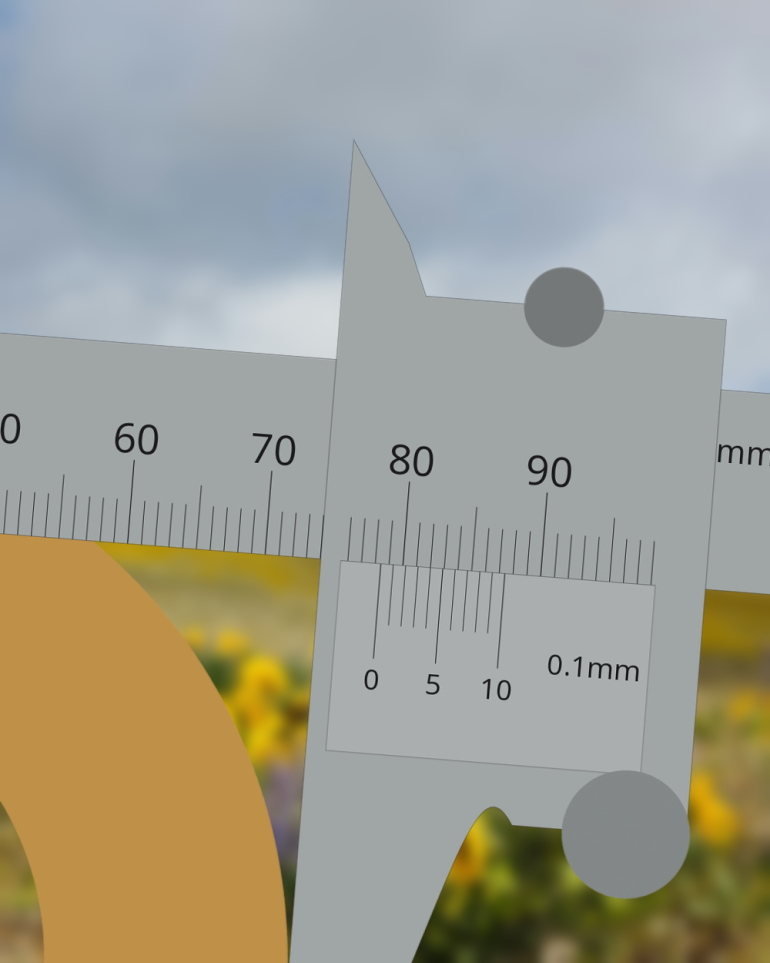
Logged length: 78.4 mm
